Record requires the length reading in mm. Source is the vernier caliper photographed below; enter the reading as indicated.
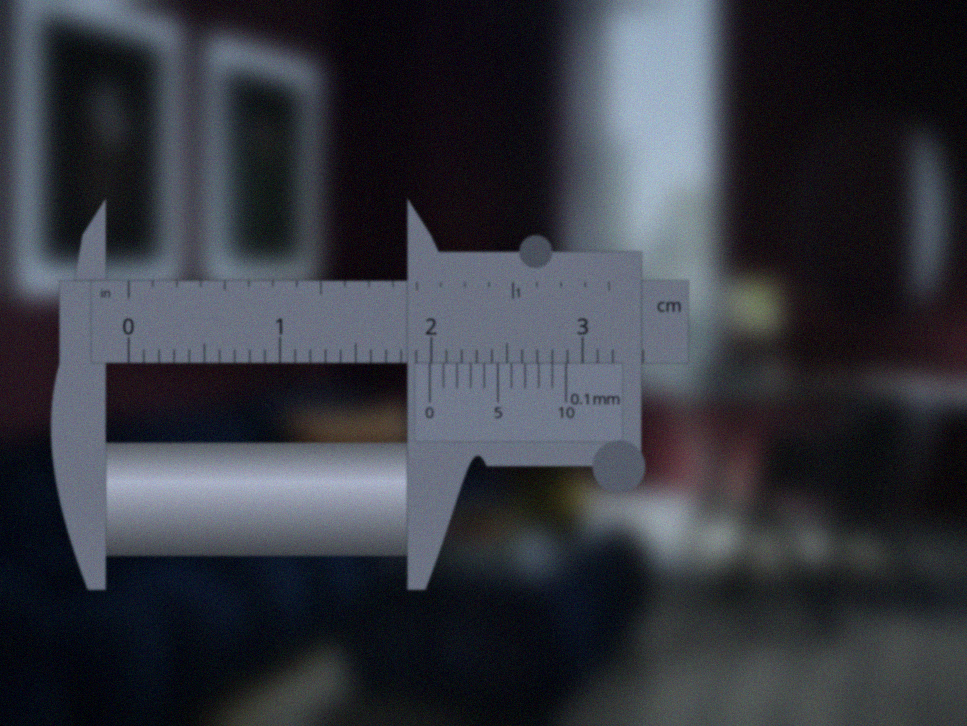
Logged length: 19.9 mm
